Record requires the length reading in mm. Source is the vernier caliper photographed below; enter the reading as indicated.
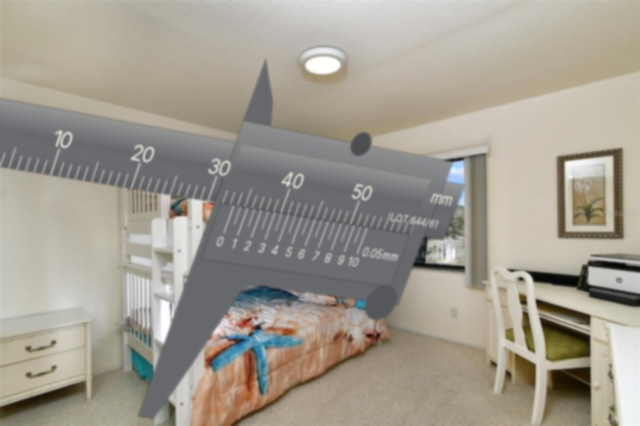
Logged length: 33.5 mm
